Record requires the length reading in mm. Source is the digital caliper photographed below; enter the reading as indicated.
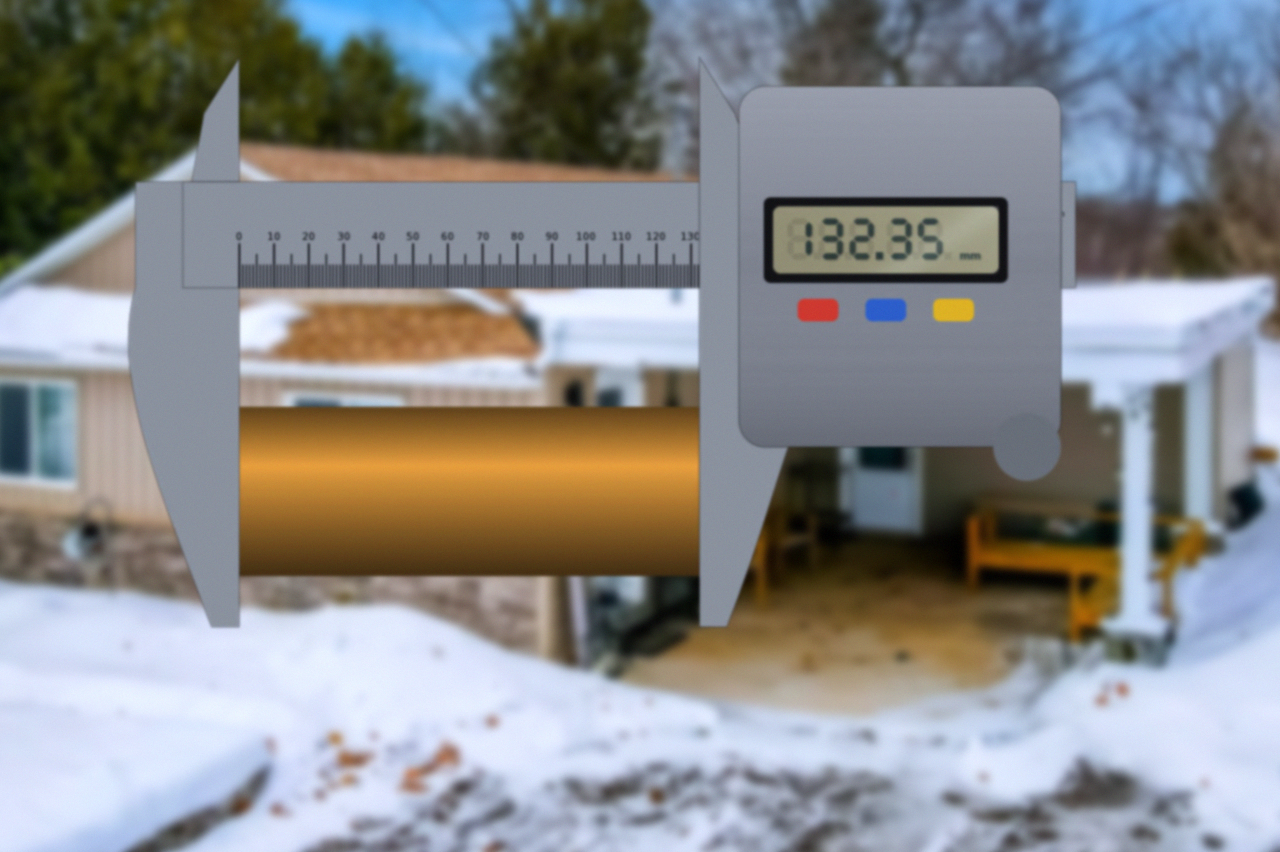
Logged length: 132.35 mm
